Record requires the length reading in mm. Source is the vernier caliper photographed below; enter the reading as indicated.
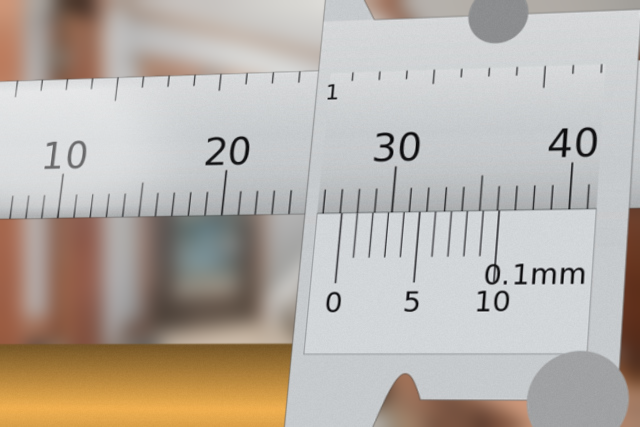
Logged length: 27.1 mm
